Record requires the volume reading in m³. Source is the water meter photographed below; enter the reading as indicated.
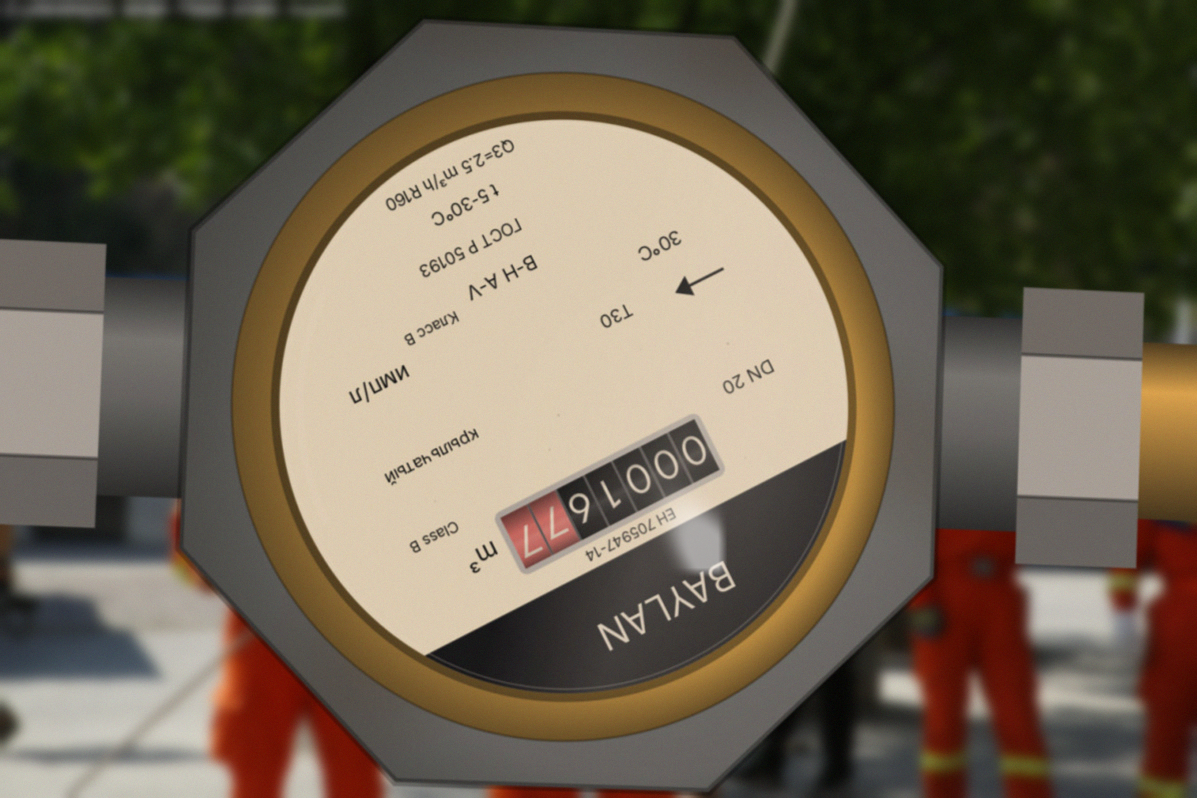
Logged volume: 16.77 m³
